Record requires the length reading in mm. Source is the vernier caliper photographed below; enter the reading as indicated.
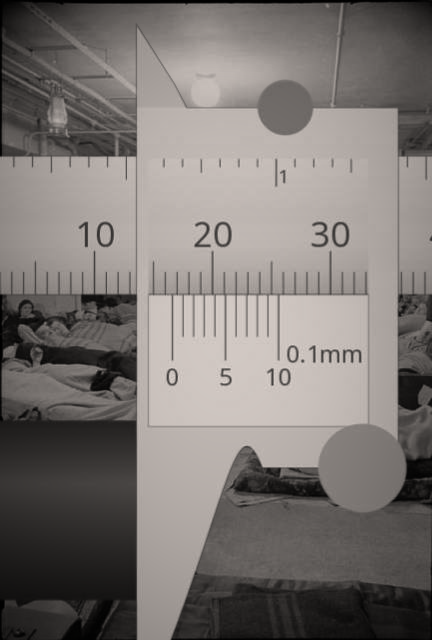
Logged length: 16.6 mm
